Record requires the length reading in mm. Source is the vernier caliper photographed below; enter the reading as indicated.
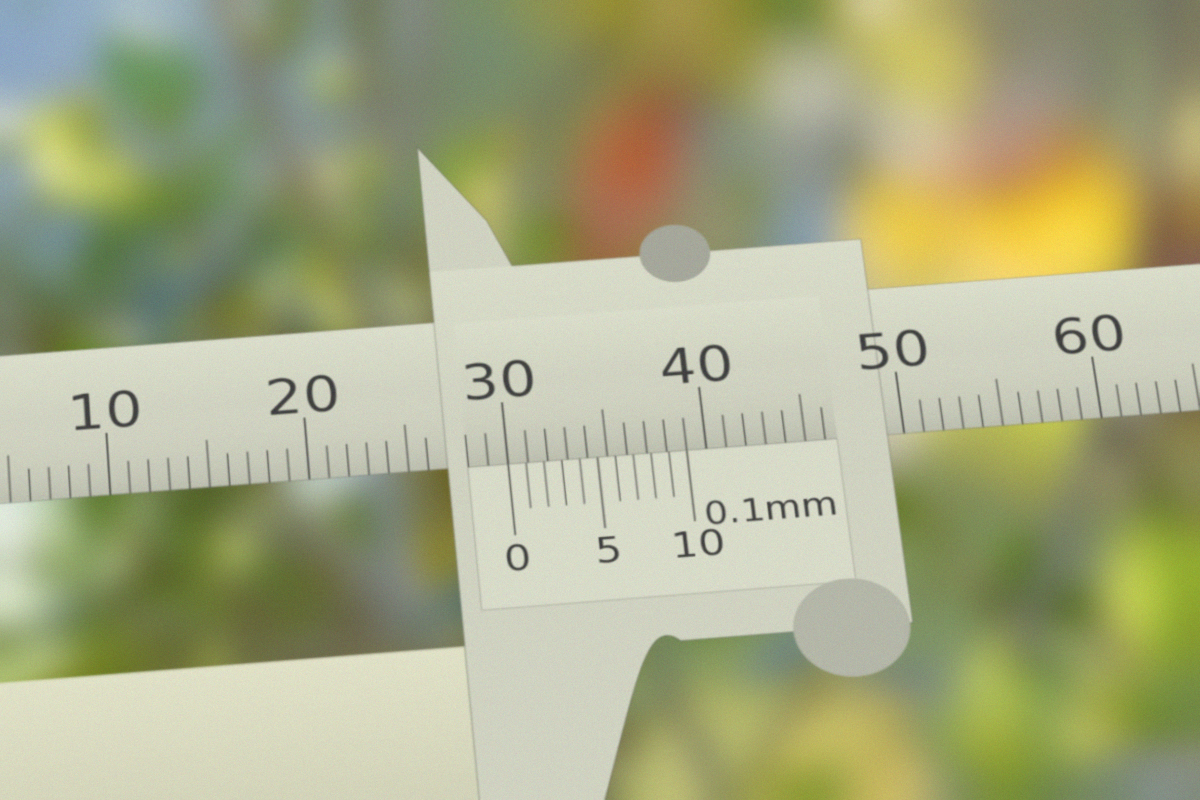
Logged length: 30.0 mm
